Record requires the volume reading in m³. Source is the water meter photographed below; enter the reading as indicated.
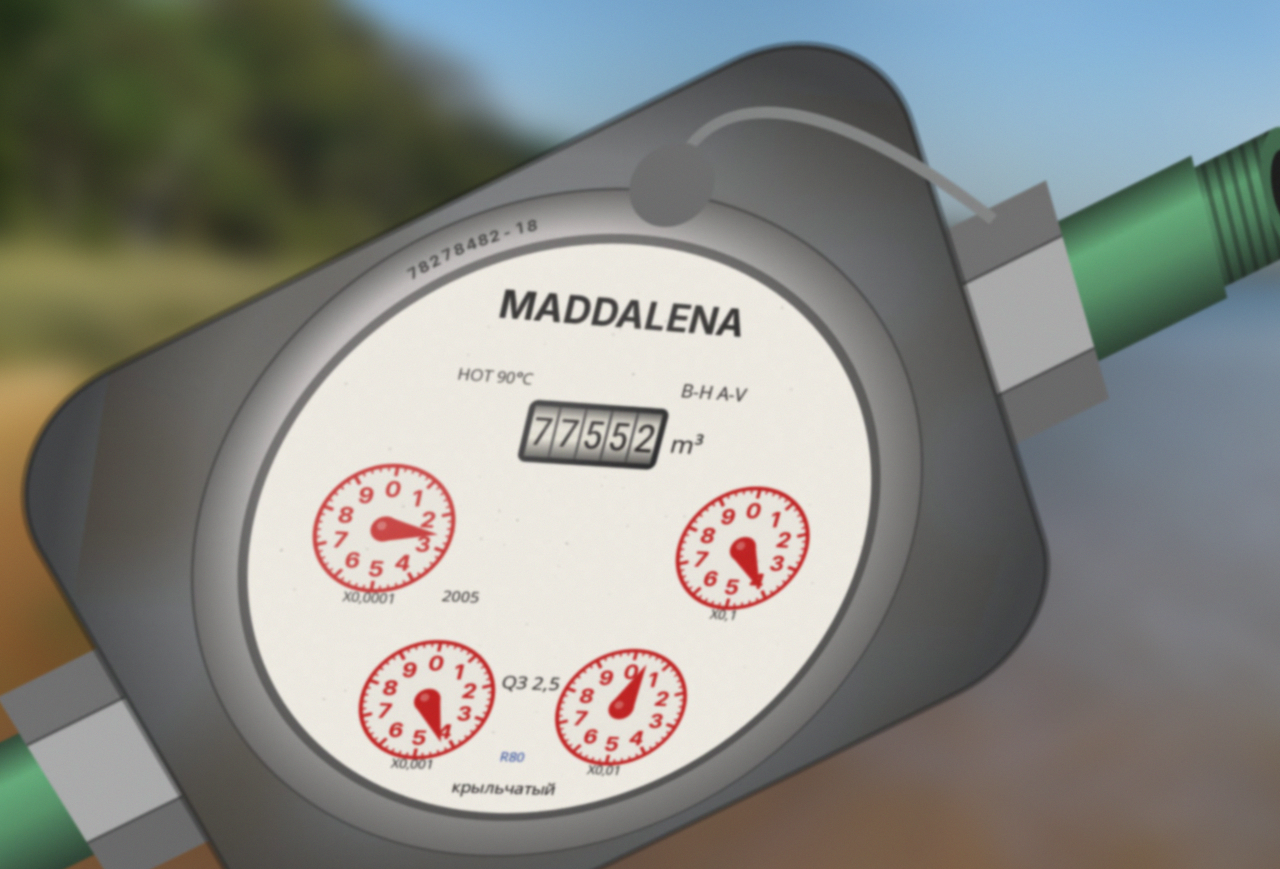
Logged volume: 77552.4042 m³
